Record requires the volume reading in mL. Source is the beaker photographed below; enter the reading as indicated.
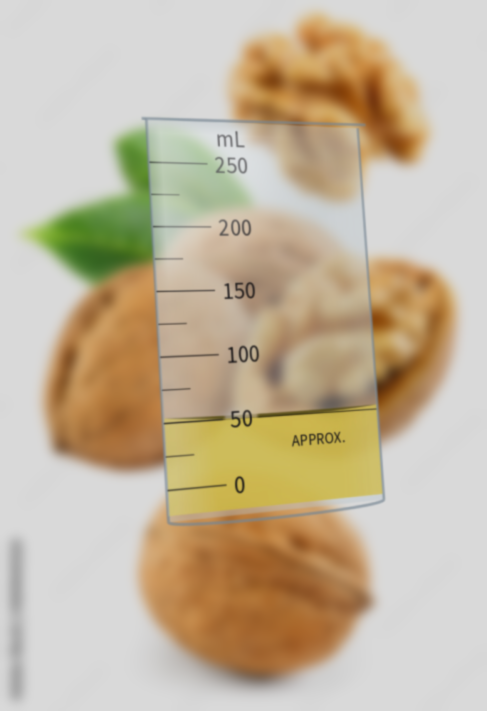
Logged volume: 50 mL
